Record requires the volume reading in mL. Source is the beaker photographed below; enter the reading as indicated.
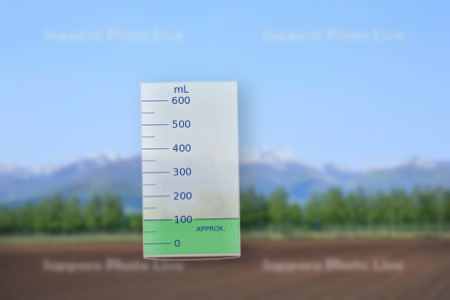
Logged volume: 100 mL
